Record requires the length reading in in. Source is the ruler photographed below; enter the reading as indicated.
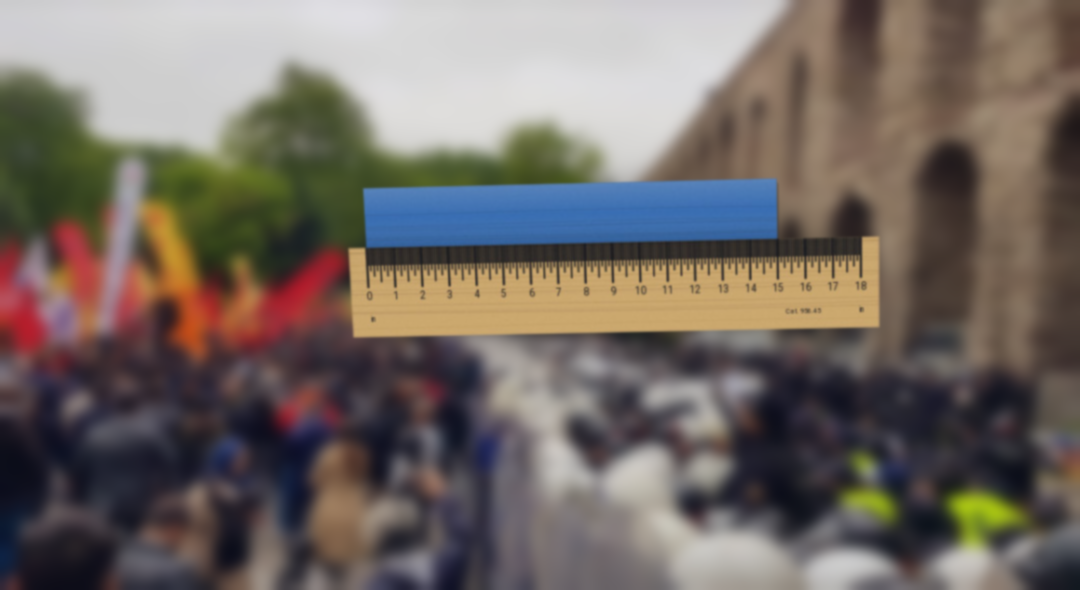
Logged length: 15 in
